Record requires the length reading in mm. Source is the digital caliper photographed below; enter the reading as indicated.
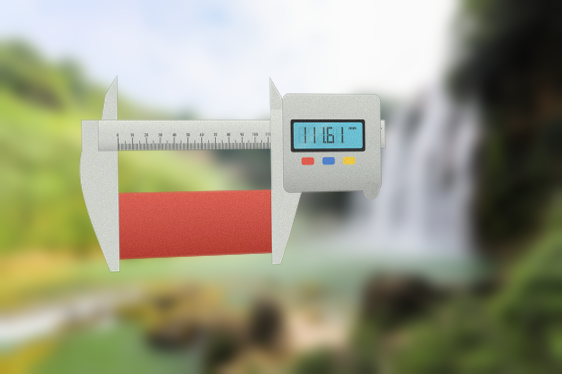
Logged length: 111.61 mm
